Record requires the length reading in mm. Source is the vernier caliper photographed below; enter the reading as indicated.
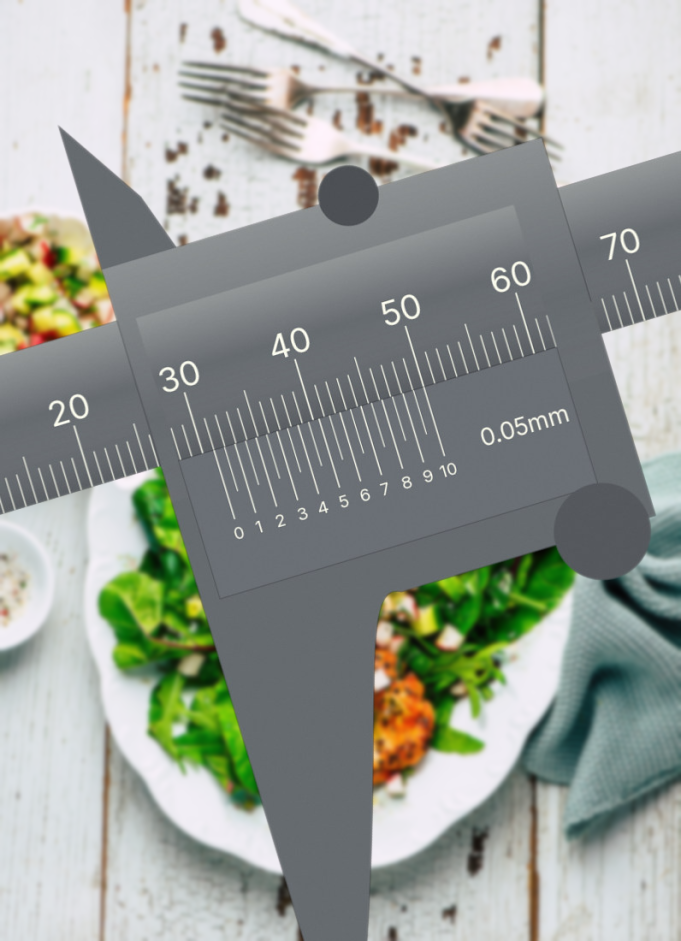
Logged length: 31.0 mm
